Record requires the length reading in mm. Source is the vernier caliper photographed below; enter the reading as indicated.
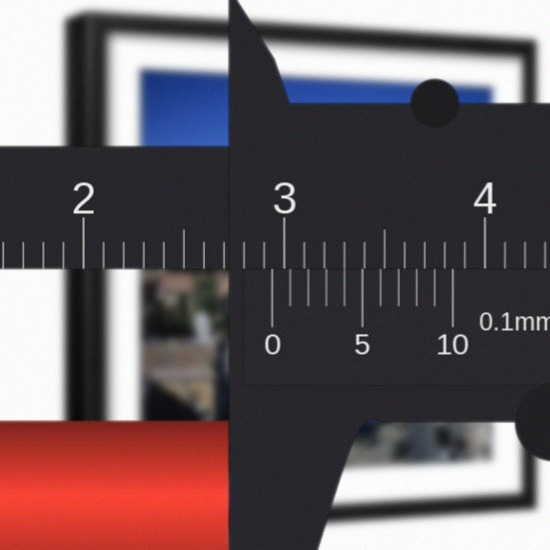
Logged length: 29.4 mm
